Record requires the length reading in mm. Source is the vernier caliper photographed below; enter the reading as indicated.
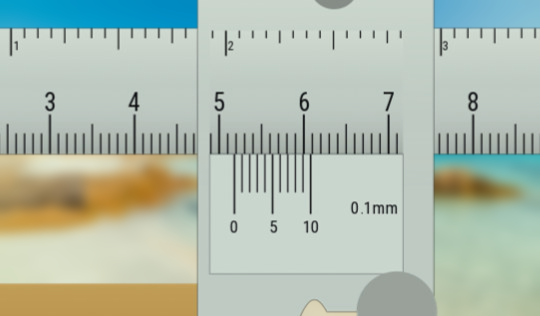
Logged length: 51.8 mm
